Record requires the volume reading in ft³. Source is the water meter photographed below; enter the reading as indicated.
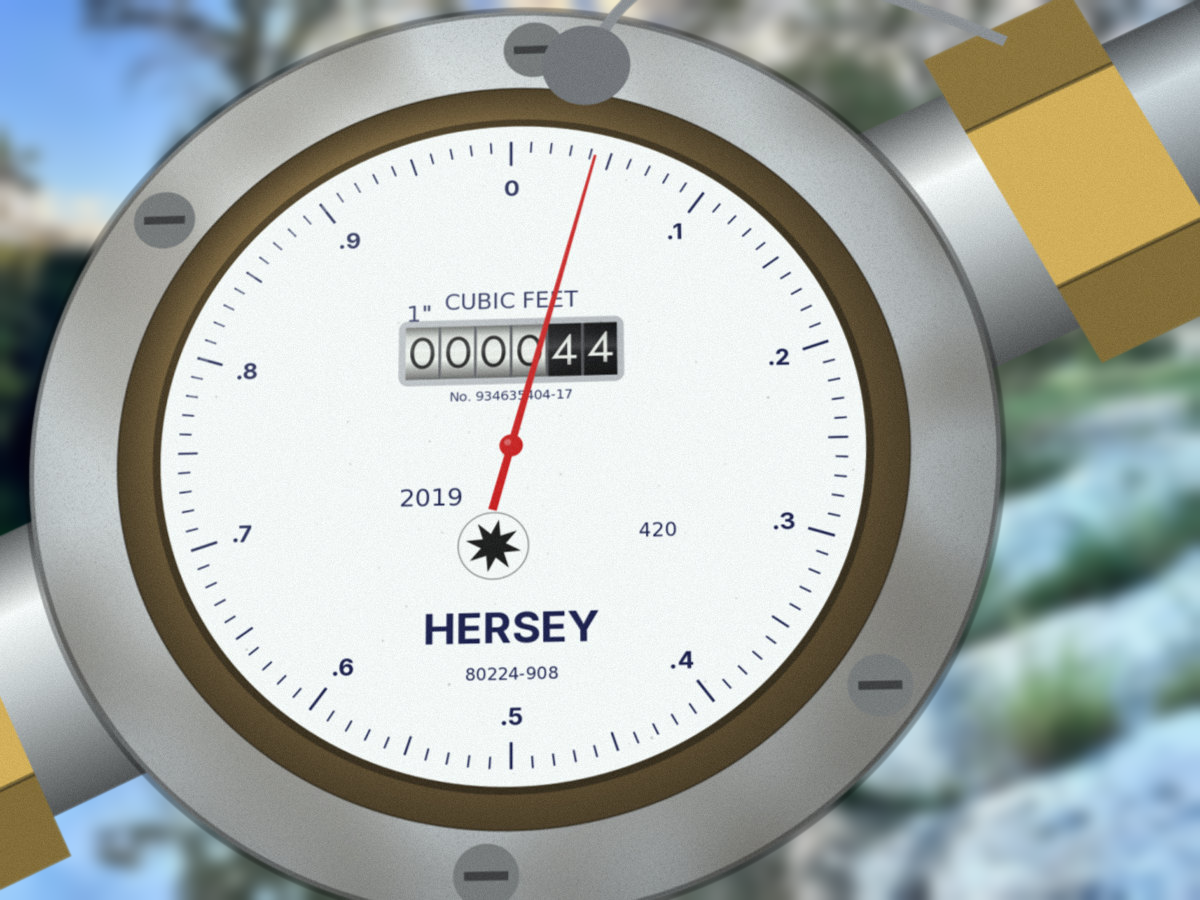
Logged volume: 44.04 ft³
